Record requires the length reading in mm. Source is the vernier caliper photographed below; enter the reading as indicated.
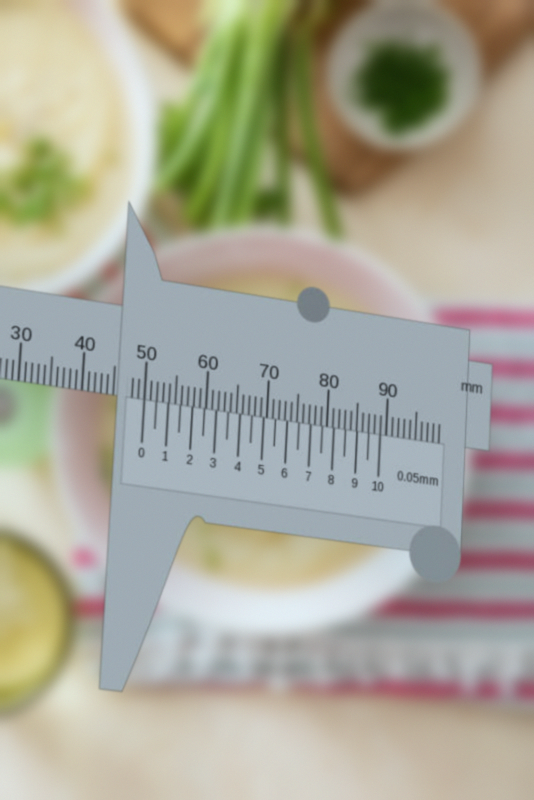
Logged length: 50.0 mm
